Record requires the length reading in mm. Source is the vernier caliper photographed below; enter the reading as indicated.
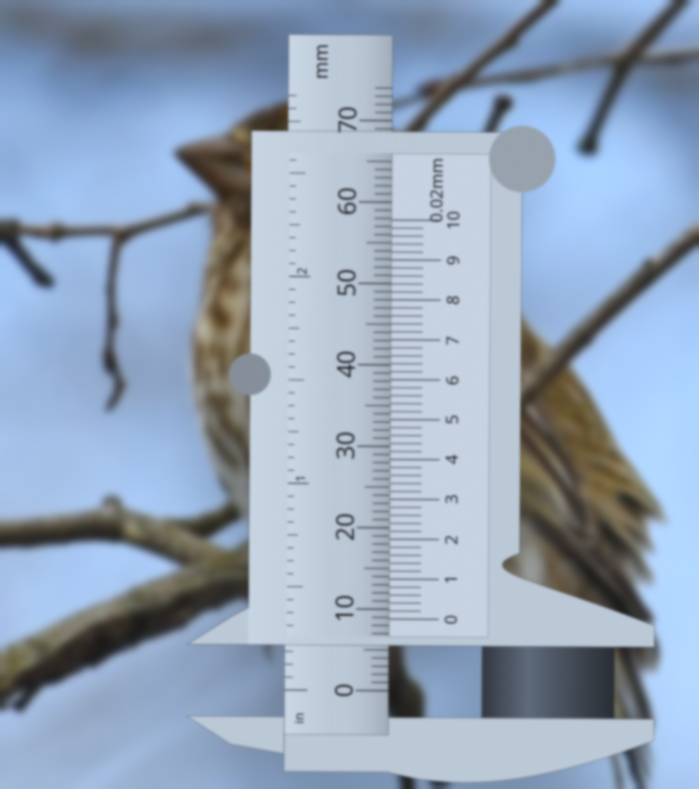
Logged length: 8.8 mm
